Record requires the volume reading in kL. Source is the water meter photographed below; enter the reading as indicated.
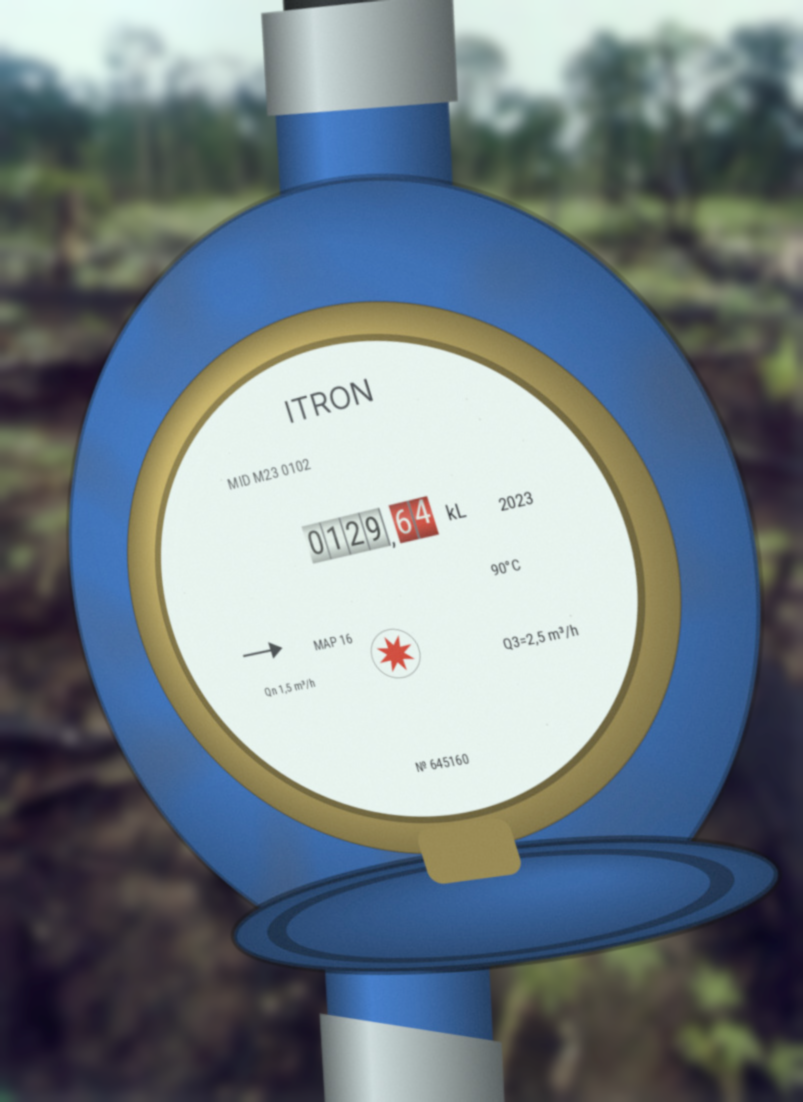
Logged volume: 129.64 kL
